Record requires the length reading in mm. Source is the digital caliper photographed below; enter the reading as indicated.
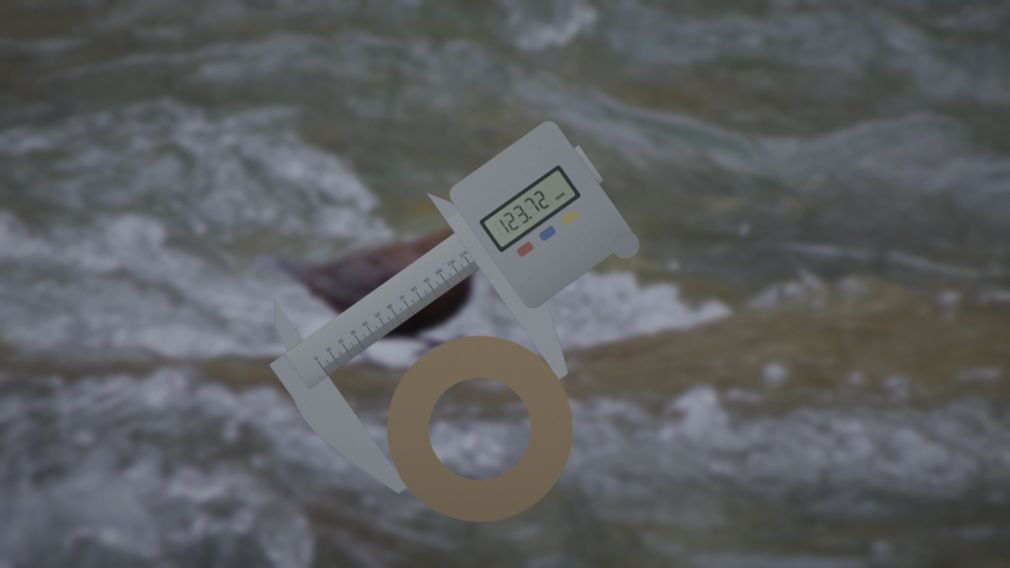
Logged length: 123.72 mm
